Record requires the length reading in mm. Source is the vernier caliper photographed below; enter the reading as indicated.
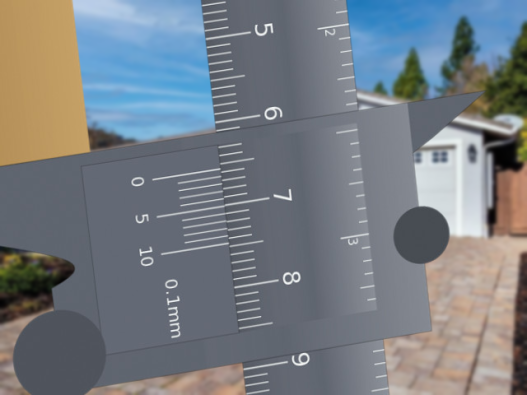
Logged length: 65.6 mm
